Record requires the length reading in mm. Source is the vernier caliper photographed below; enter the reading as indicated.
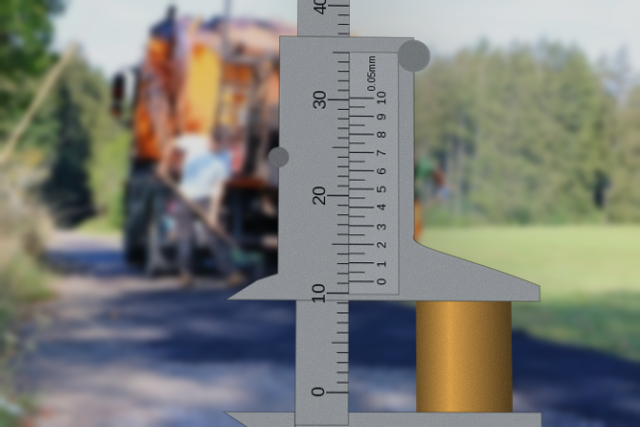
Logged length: 11.2 mm
